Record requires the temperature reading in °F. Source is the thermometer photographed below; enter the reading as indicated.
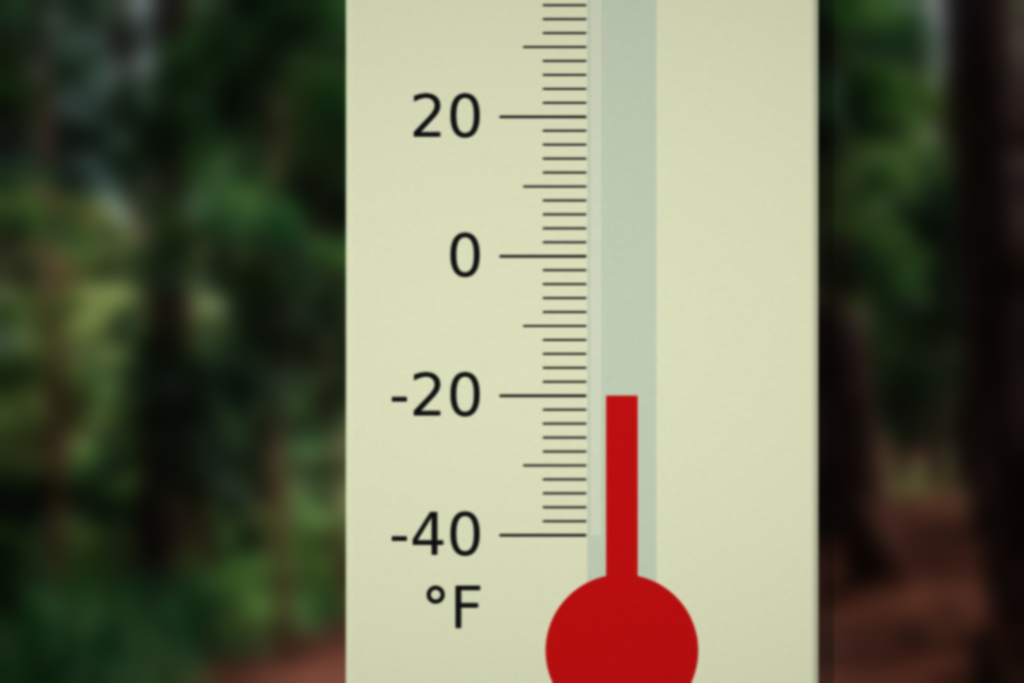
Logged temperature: -20 °F
